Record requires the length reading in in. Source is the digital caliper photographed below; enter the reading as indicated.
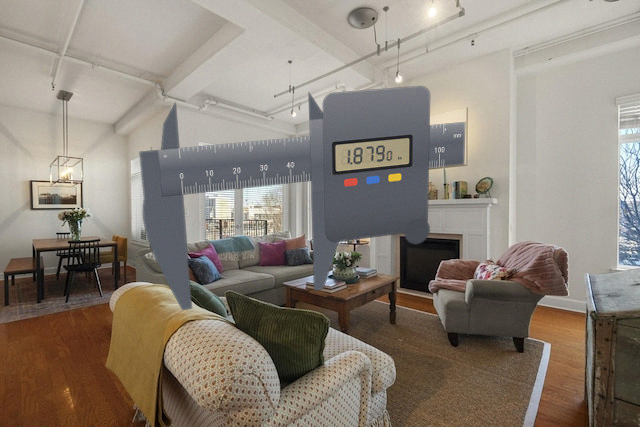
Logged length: 1.8790 in
